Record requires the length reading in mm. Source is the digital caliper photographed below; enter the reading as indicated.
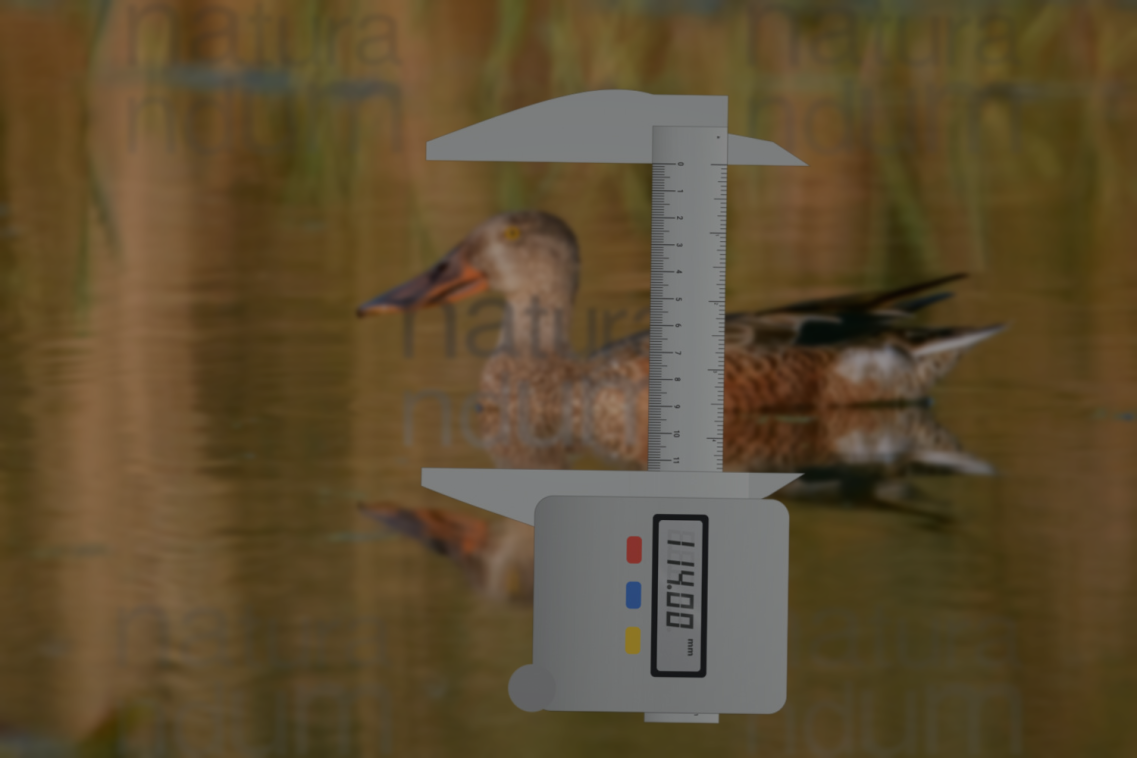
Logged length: 114.00 mm
